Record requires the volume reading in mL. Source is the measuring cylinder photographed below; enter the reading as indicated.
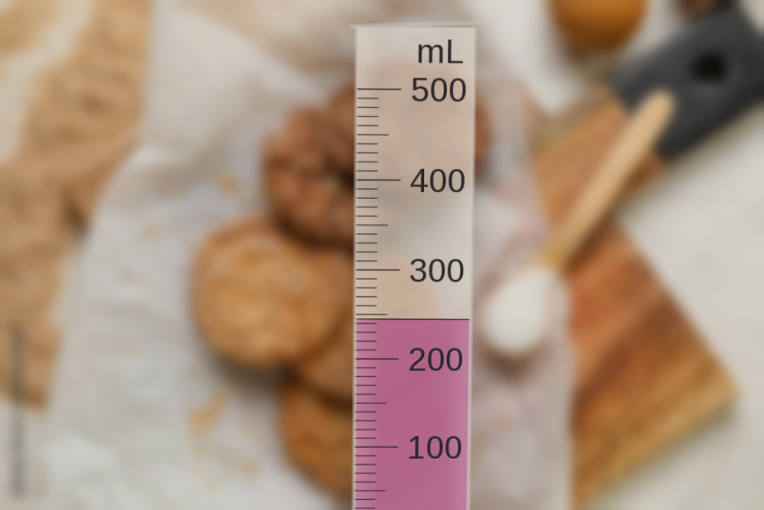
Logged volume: 245 mL
